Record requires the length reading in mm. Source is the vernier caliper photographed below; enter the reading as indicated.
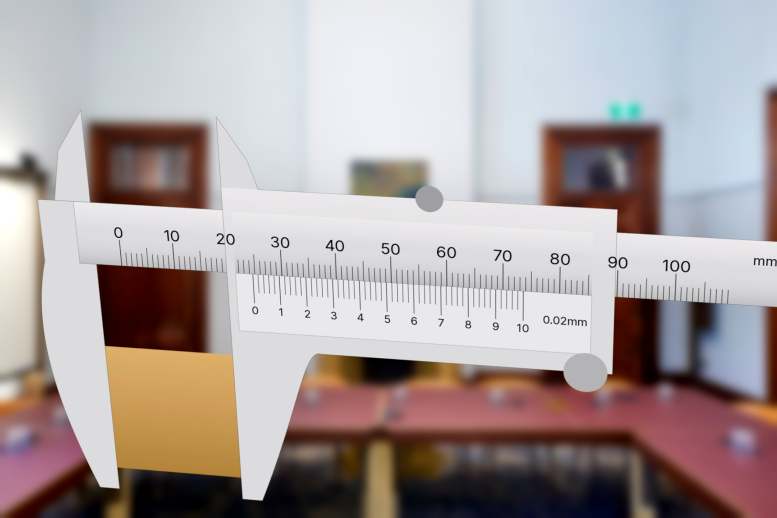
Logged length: 24.6 mm
